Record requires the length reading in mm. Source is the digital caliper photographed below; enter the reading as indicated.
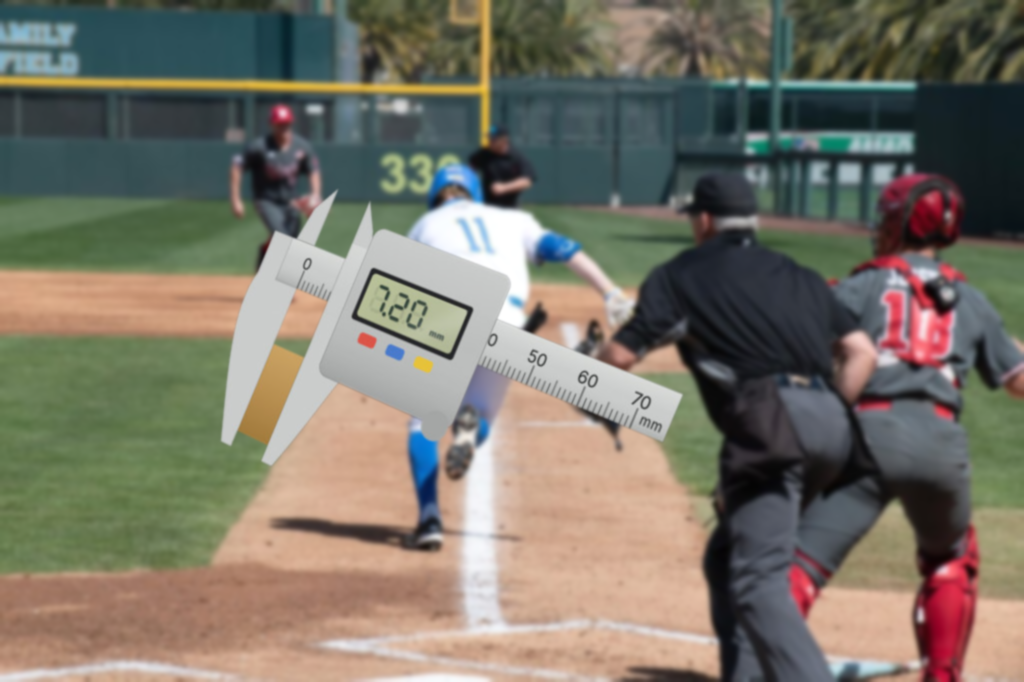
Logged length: 7.20 mm
